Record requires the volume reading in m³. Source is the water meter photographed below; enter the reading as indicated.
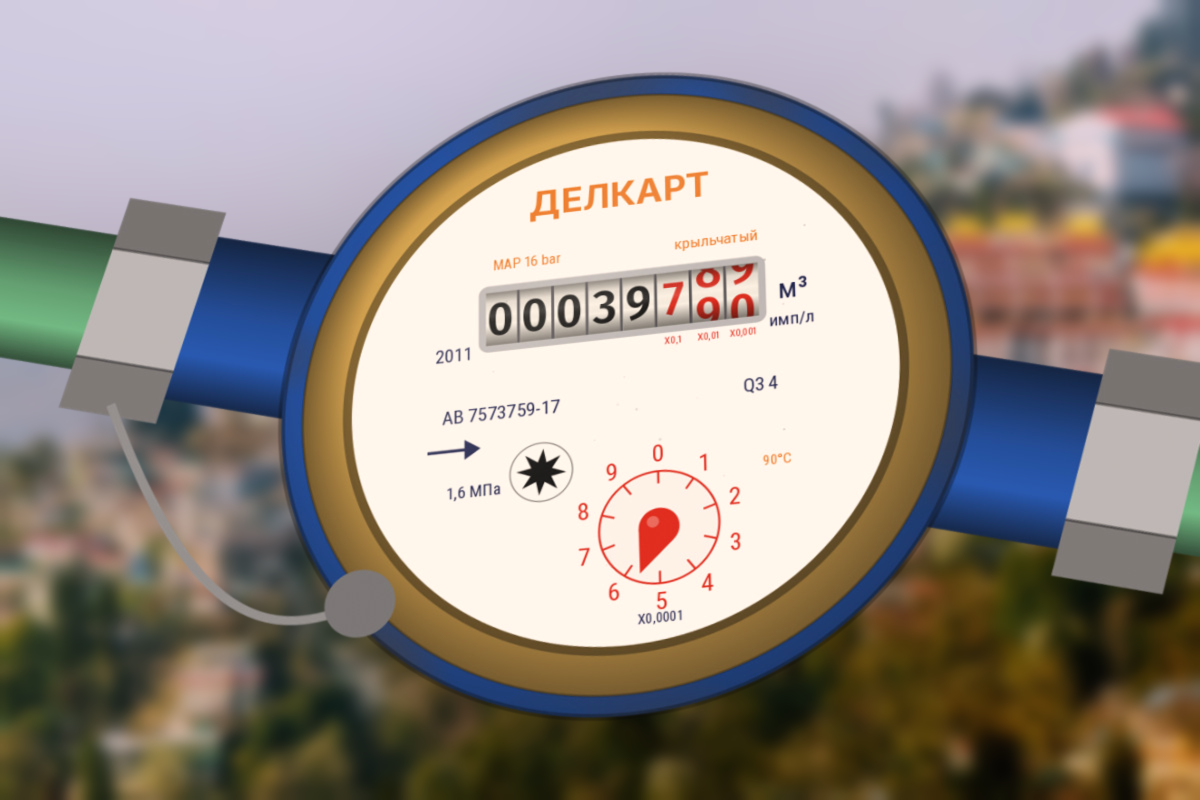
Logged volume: 39.7895 m³
